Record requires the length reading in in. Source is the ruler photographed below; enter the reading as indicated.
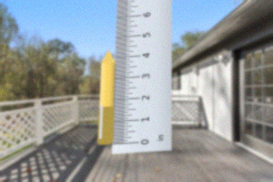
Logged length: 4.5 in
